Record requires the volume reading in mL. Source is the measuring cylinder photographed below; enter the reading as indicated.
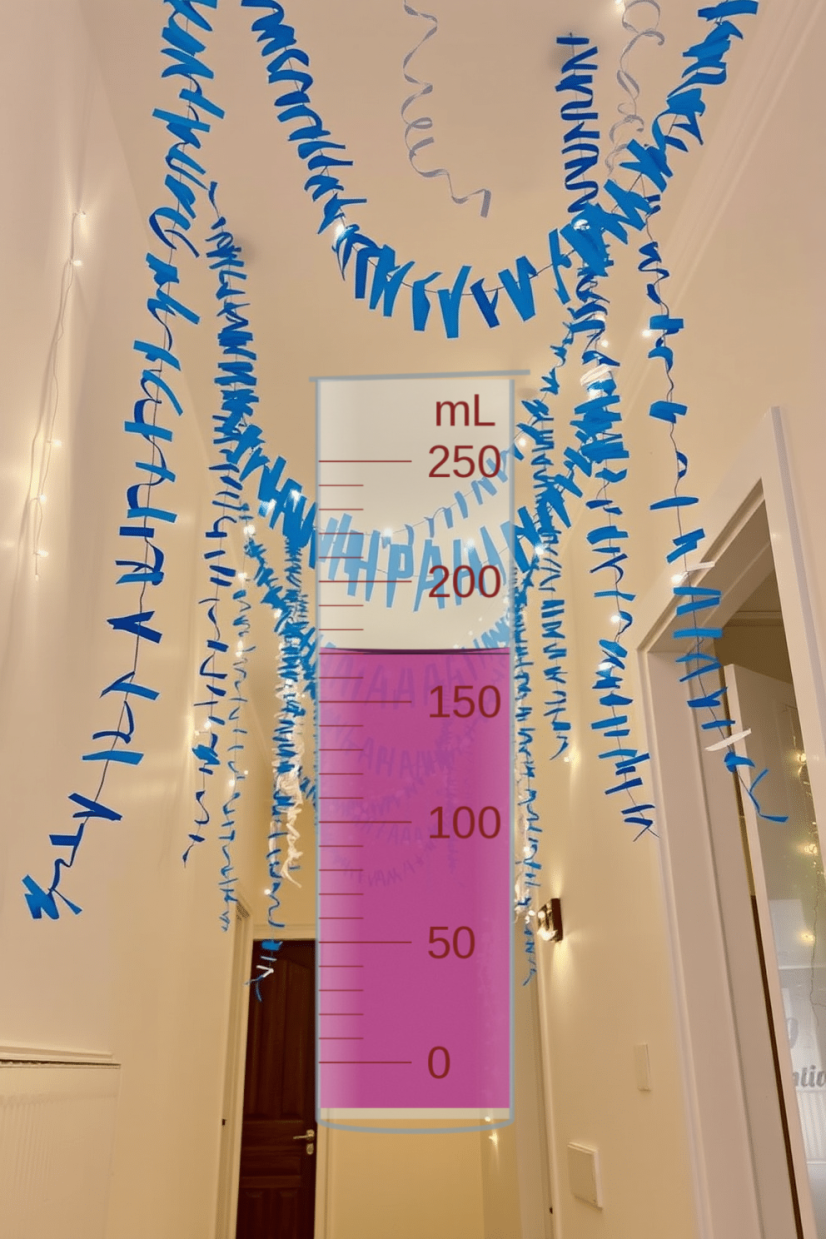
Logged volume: 170 mL
